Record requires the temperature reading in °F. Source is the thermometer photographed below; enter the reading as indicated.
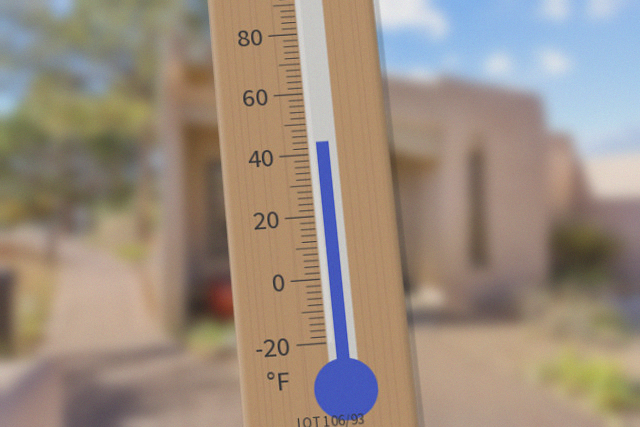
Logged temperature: 44 °F
